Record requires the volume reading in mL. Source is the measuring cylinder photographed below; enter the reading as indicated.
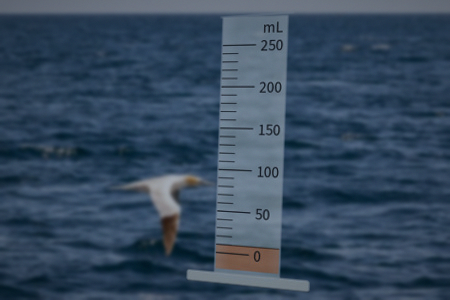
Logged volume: 10 mL
